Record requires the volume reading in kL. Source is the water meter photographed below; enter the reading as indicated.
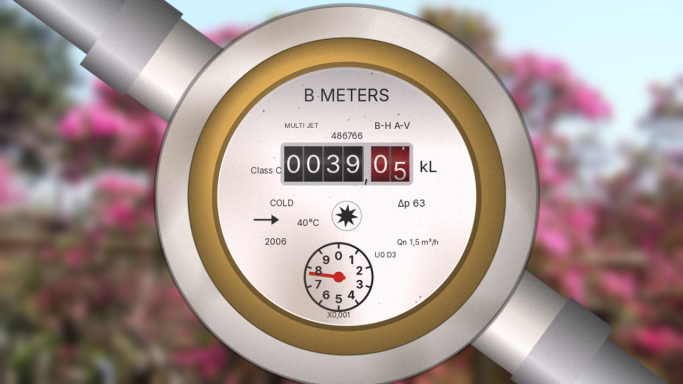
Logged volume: 39.047 kL
